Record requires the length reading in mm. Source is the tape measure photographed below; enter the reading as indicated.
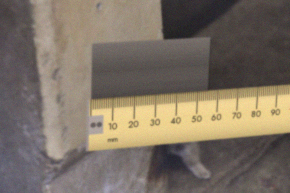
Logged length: 55 mm
